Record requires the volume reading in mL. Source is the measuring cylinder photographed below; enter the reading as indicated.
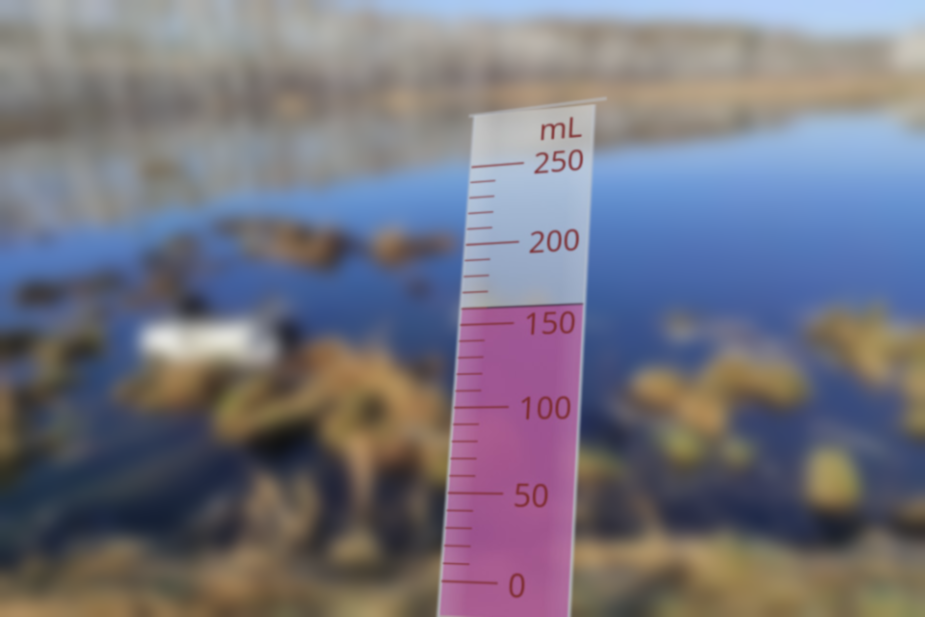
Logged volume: 160 mL
